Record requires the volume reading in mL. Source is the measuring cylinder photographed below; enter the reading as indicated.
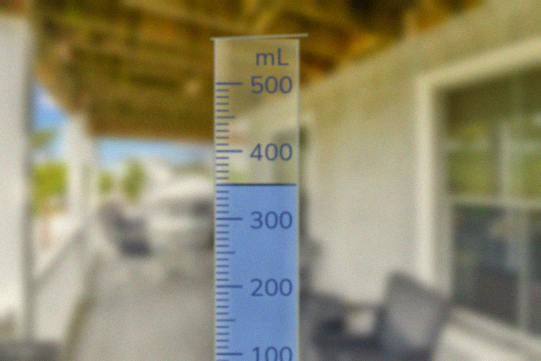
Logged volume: 350 mL
